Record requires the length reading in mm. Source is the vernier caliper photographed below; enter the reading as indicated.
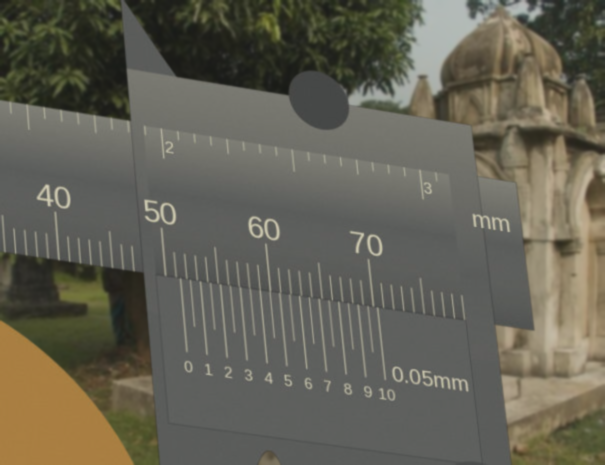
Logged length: 51.4 mm
